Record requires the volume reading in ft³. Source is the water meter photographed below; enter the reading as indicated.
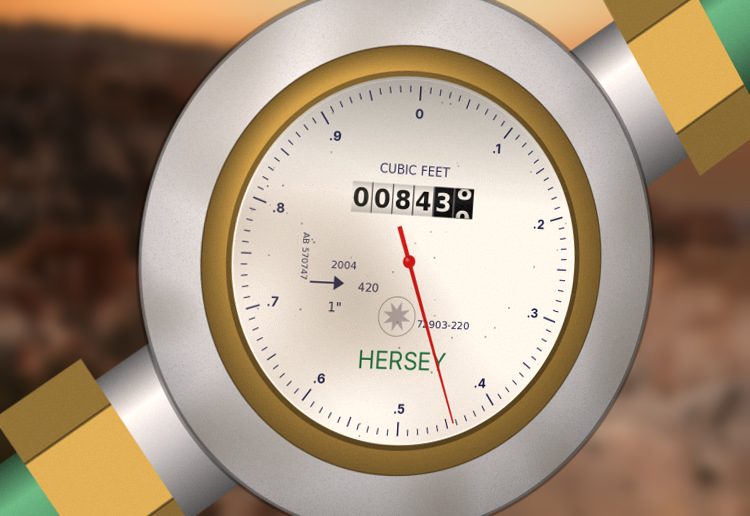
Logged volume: 8438.44 ft³
